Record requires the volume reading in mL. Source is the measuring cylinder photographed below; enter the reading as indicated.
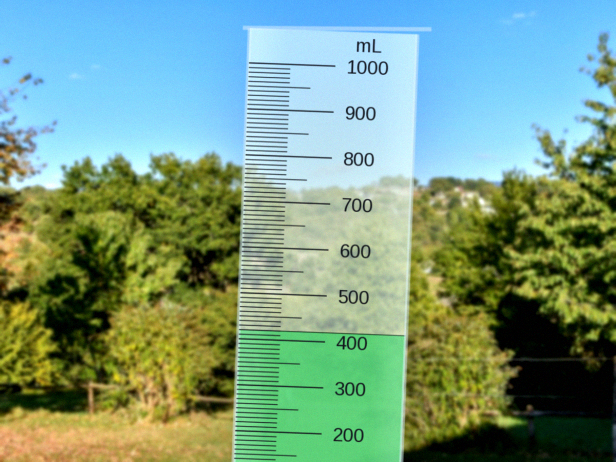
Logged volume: 420 mL
